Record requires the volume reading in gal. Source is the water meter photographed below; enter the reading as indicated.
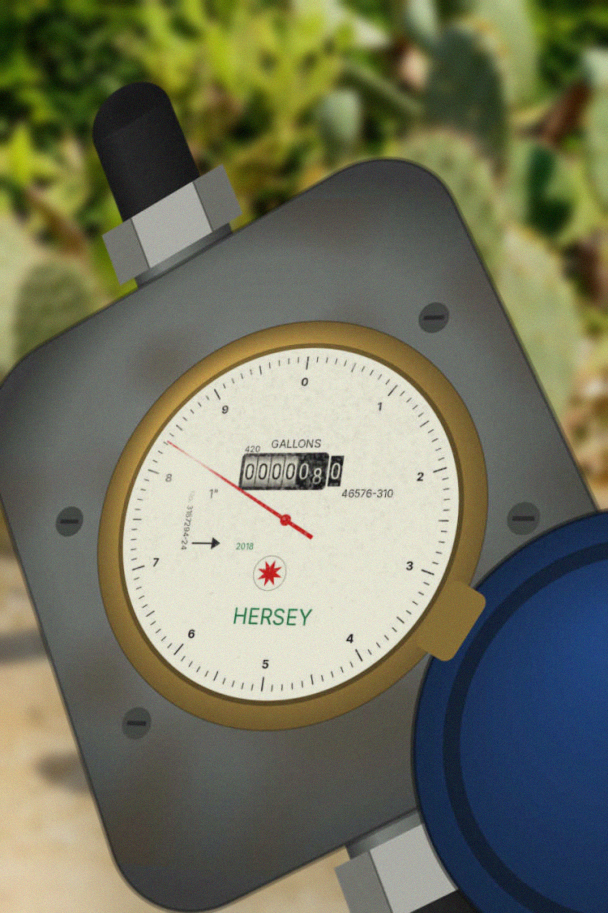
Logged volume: 78.3 gal
